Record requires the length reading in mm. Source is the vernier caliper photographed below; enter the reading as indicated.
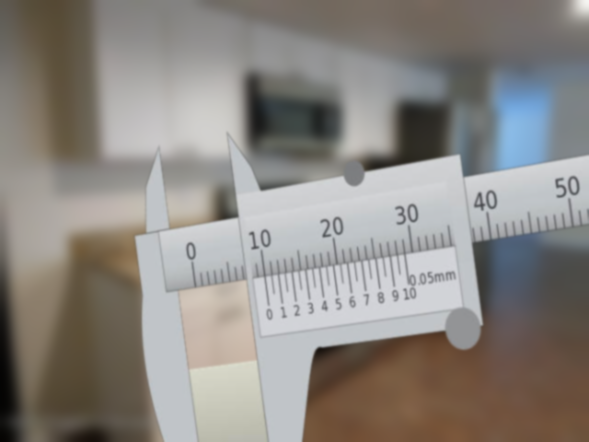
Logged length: 10.0 mm
